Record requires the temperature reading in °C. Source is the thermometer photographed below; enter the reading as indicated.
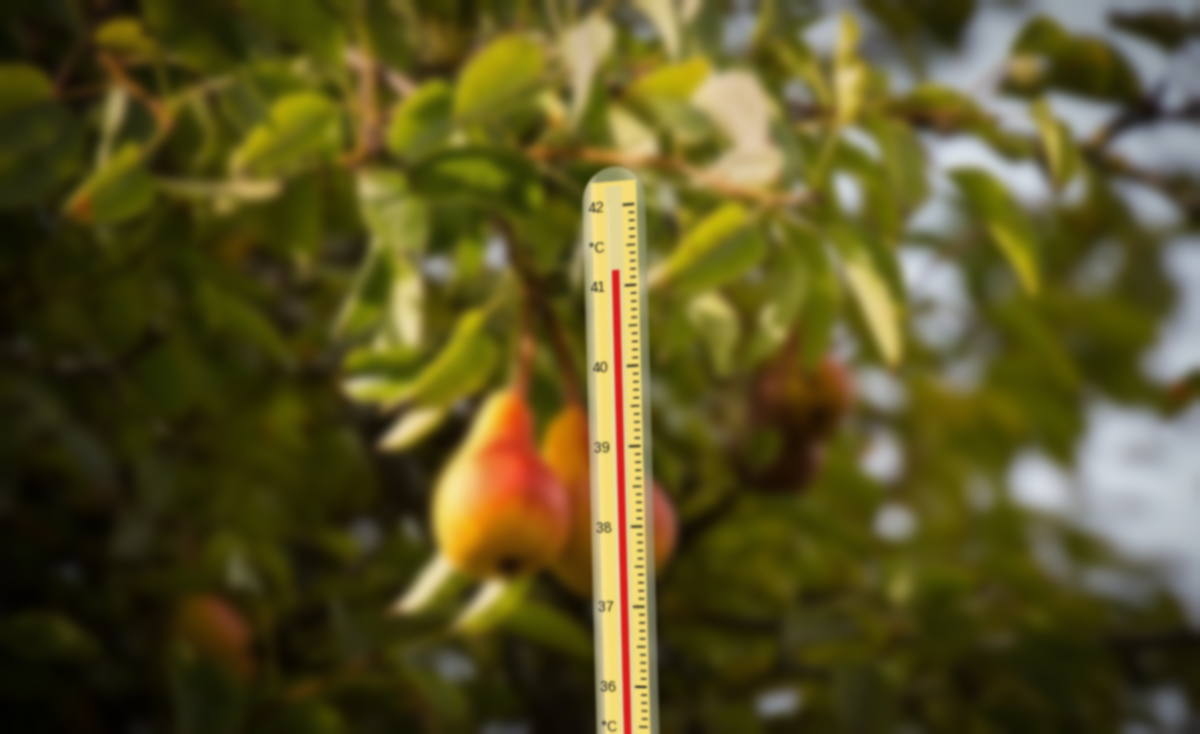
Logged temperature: 41.2 °C
